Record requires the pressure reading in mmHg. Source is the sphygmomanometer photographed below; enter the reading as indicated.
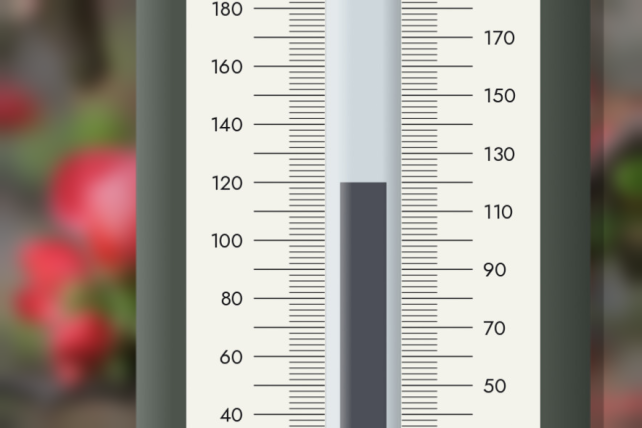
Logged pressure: 120 mmHg
